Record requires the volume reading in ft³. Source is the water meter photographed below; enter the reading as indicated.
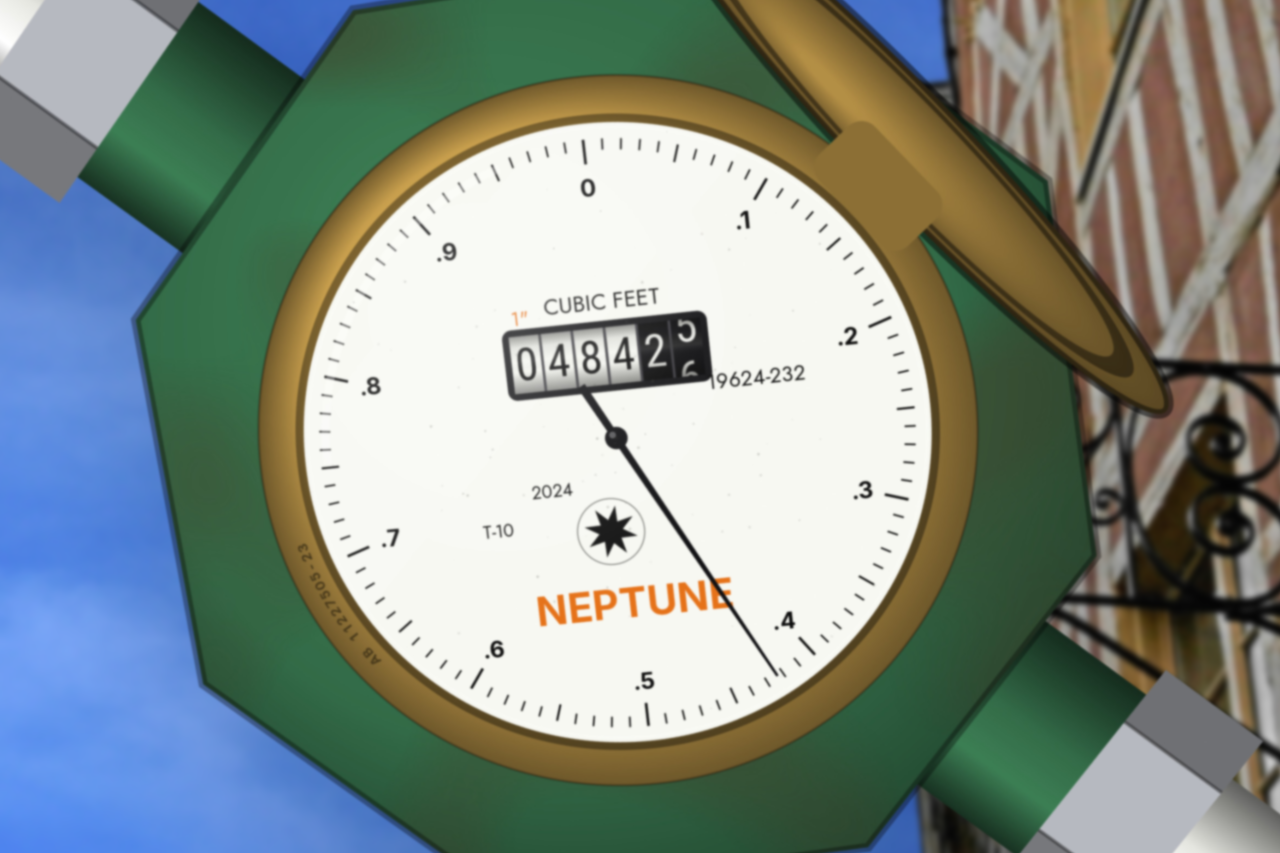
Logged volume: 48425.42 ft³
